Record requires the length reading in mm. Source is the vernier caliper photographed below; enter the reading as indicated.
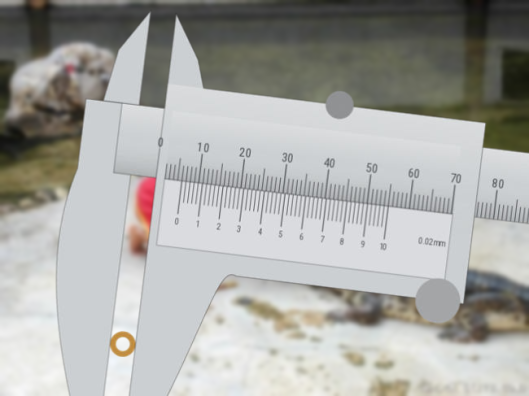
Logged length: 6.0 mm
